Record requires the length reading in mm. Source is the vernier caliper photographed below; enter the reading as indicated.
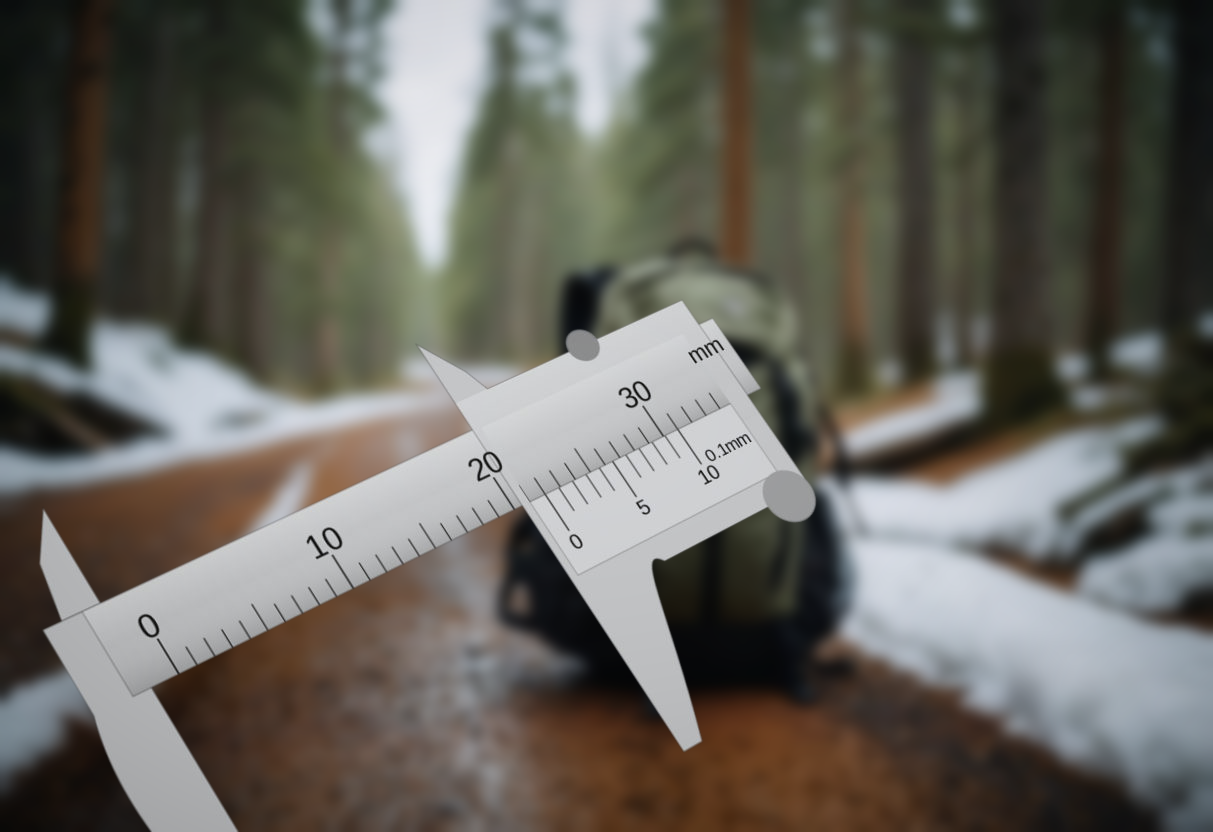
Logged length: 22.0 mm
